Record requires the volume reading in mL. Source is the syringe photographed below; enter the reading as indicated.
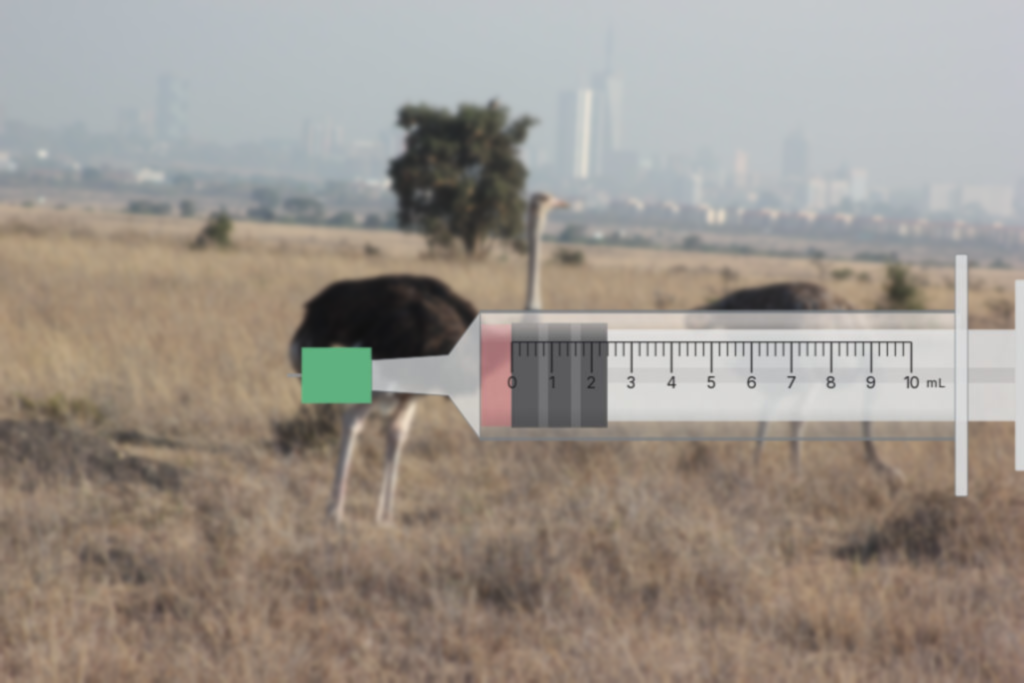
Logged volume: 0 mL
